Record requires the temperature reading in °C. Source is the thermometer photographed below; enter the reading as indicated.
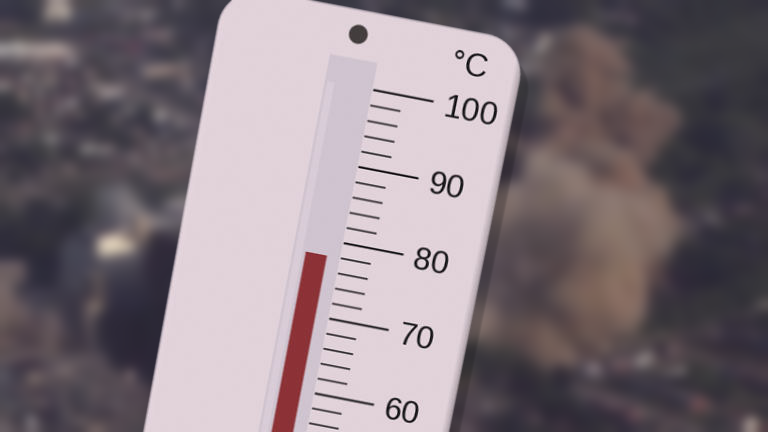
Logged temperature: 78 °C
